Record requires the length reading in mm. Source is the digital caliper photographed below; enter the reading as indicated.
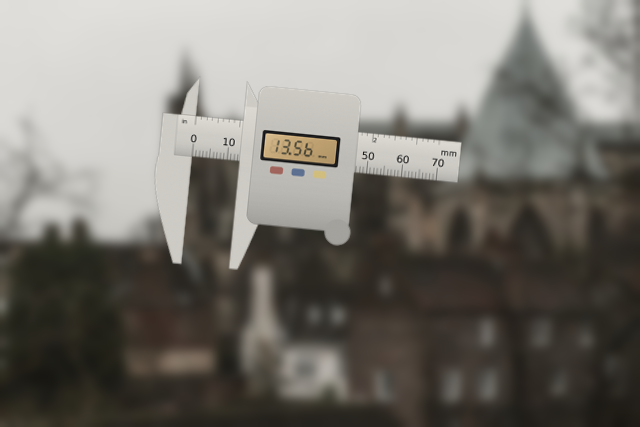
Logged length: 13.56 mm
